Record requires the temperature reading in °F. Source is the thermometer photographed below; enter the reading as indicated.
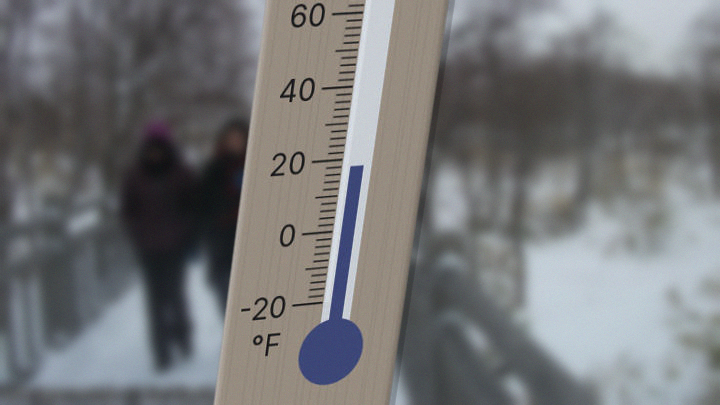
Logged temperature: 18 °F
